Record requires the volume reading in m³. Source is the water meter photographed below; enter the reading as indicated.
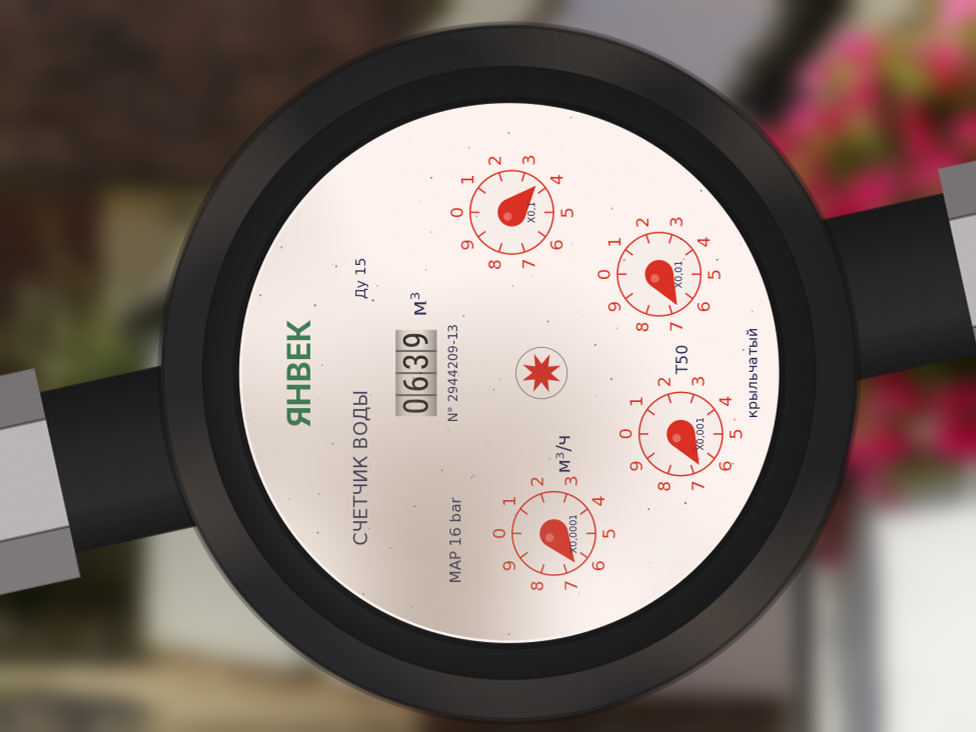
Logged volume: 639.3666 m³
